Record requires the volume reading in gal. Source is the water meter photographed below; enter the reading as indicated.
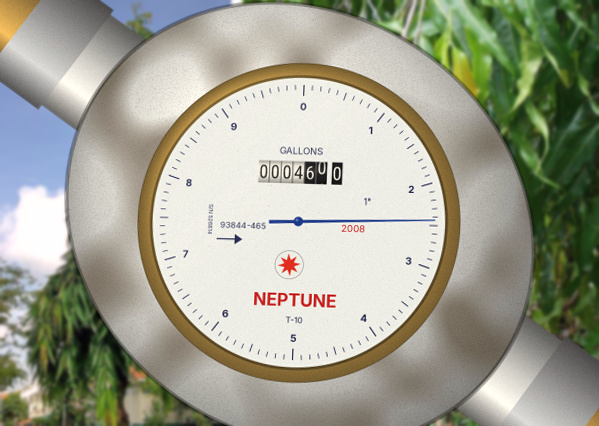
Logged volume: 4602.4 gal
